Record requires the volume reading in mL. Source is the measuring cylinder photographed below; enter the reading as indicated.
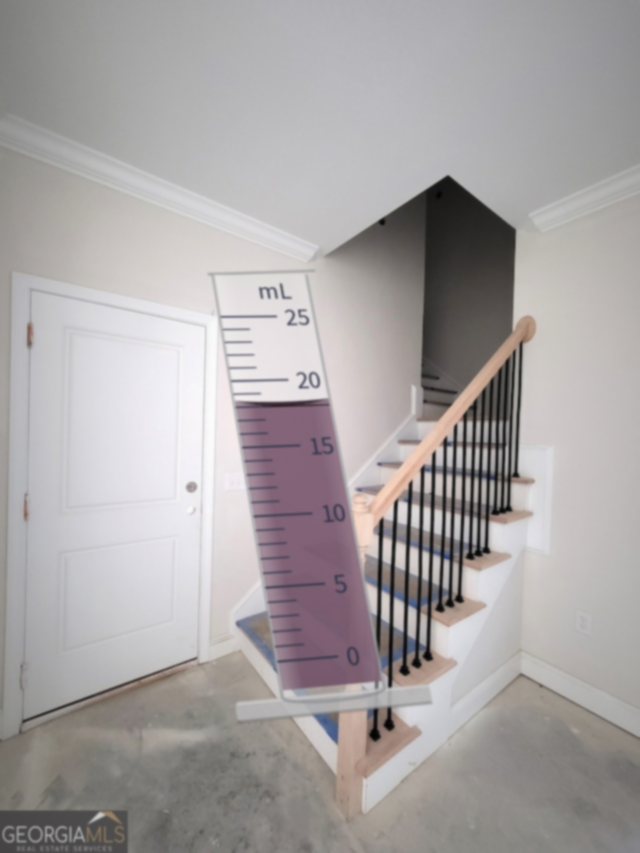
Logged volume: 18 mL
